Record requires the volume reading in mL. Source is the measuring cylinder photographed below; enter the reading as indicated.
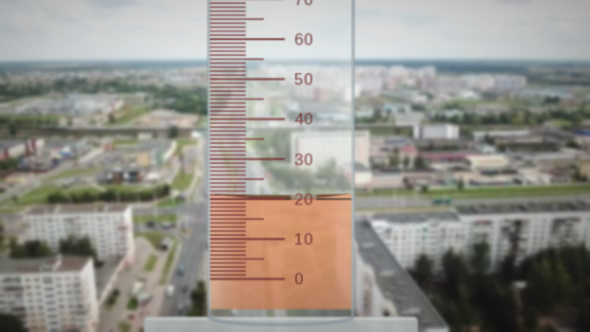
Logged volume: 20 mL
